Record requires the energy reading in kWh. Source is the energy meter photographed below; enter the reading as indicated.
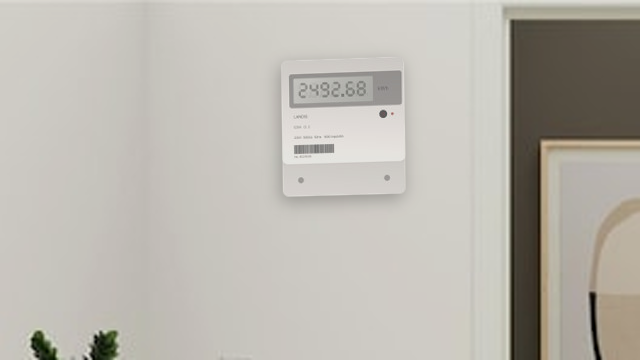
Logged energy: 2492.68 kWh
